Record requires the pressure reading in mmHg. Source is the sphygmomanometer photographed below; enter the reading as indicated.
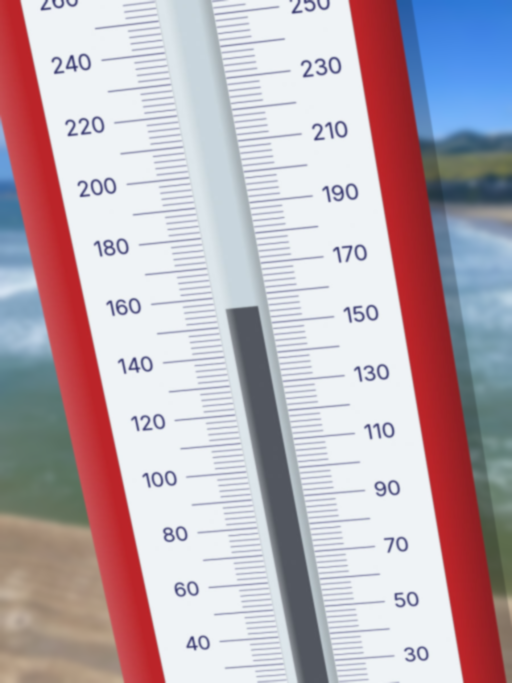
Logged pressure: 156 mmHg
